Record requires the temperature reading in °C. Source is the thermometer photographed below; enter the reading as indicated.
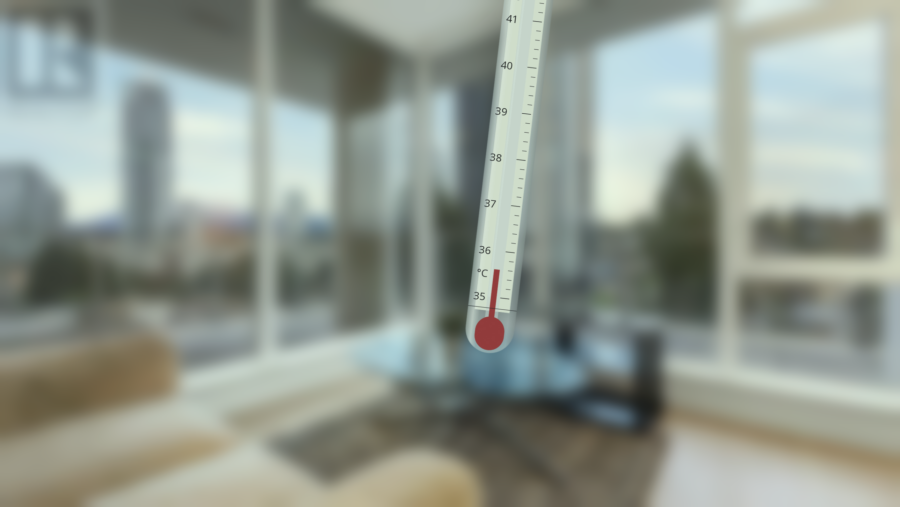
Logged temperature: 35.6 °C
